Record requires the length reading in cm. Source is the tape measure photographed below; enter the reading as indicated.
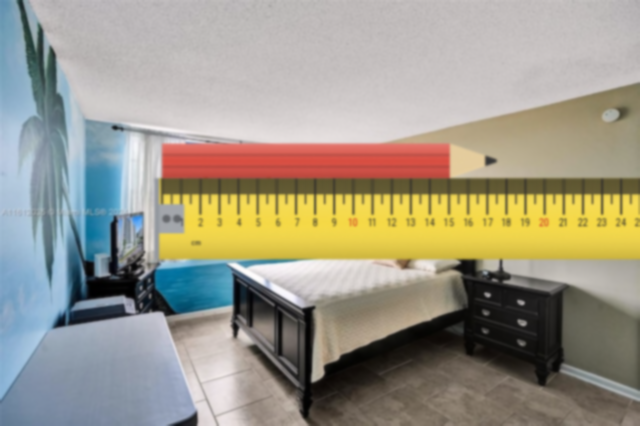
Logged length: 17.5 cm
